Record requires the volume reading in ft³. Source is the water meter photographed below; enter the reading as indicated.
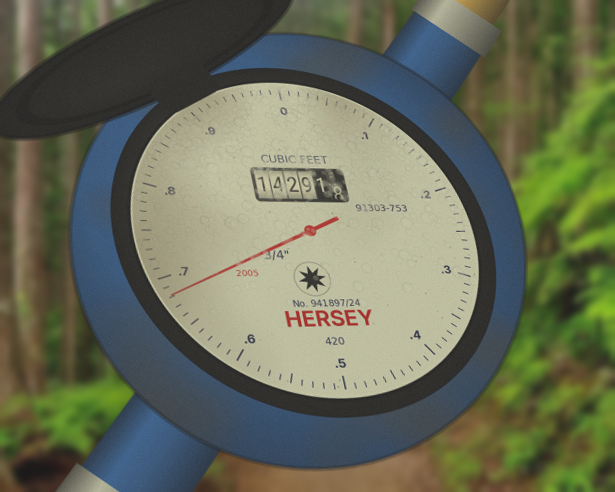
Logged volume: 142917.68 ft³
